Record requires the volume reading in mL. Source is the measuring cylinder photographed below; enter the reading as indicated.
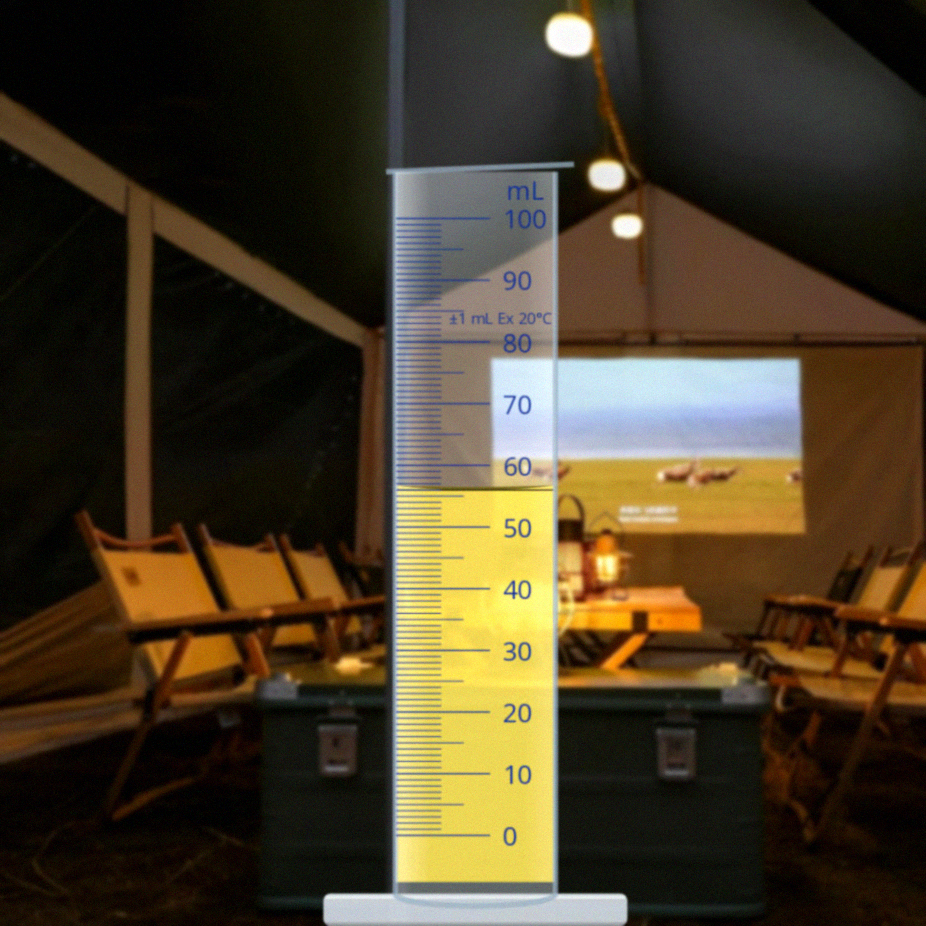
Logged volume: 56 mL
